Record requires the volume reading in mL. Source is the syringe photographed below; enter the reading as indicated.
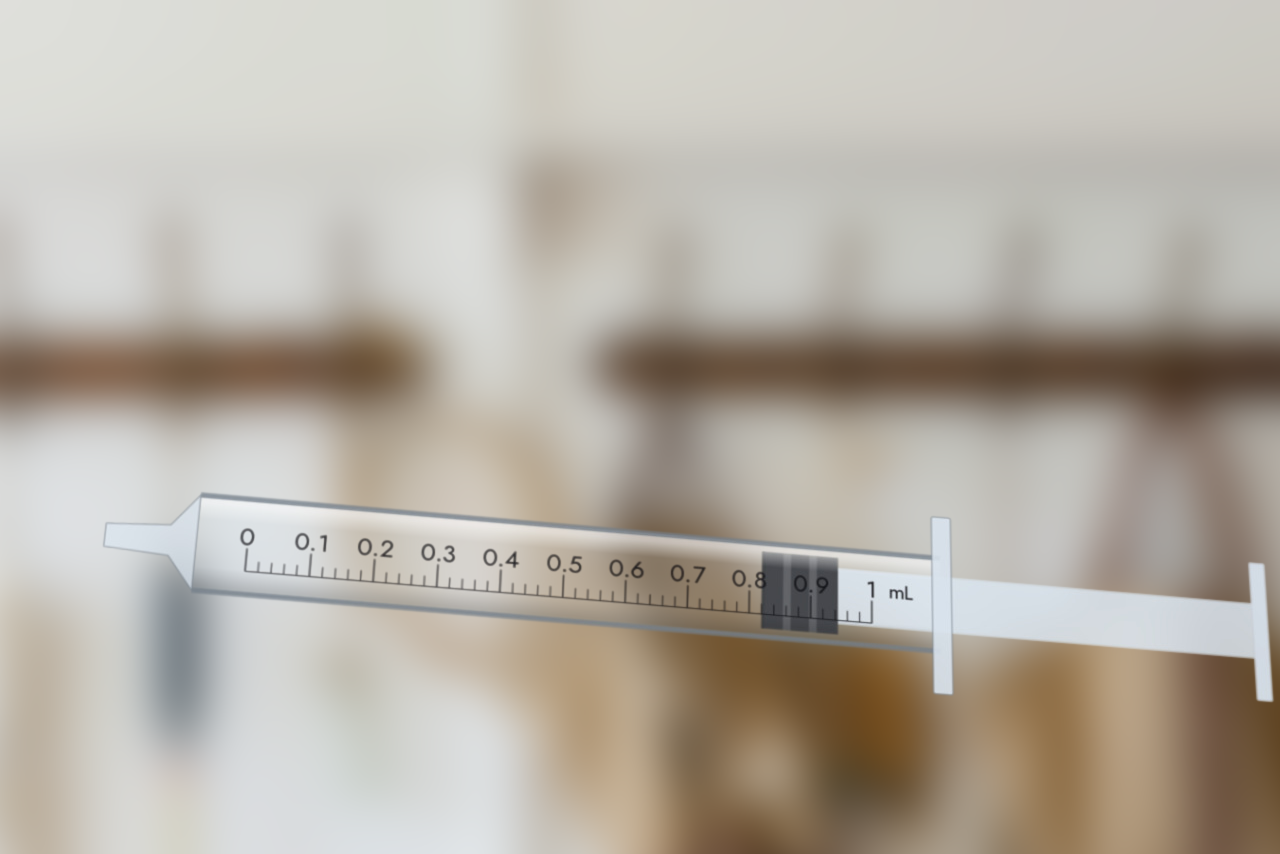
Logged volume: 0.82 mL
